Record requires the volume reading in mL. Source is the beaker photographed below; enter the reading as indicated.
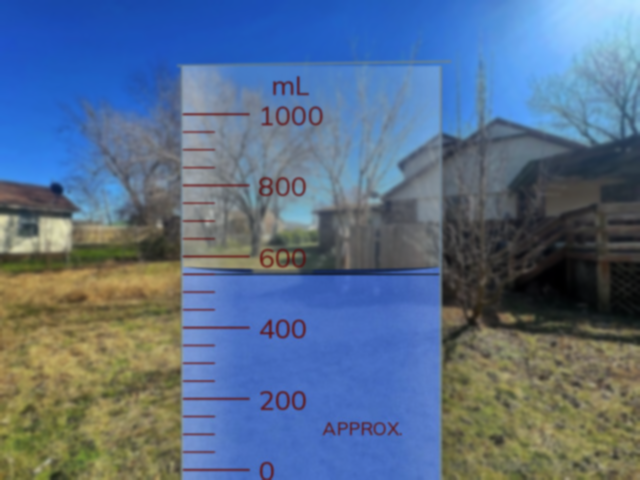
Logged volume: 550 mL
